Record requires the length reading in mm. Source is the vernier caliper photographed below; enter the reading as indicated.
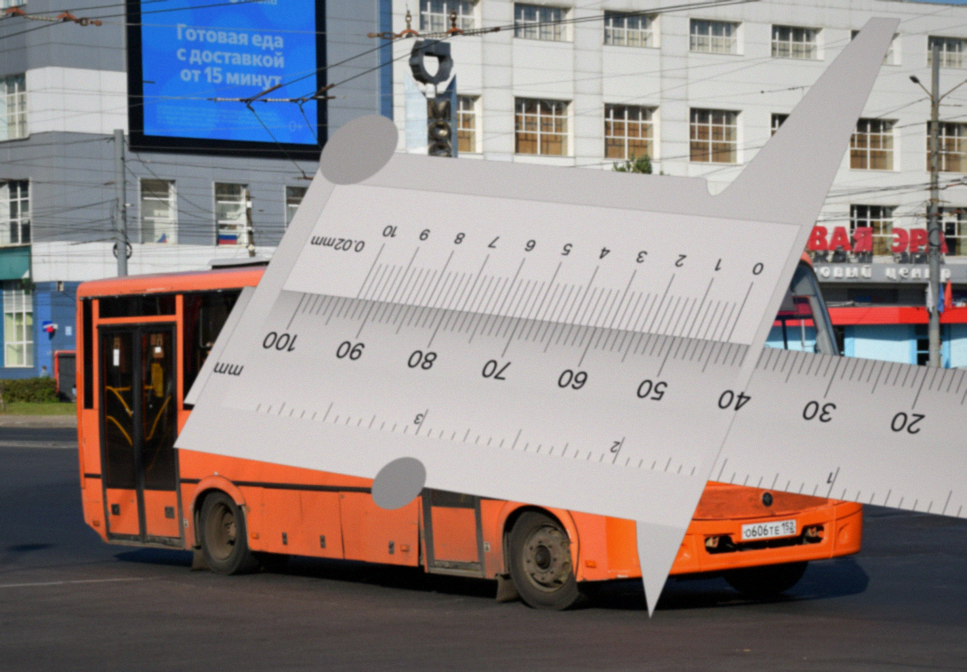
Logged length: 43.6 mm
